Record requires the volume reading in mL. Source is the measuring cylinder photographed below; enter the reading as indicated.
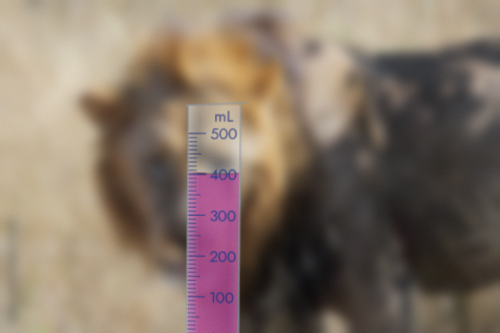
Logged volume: 400 mL
